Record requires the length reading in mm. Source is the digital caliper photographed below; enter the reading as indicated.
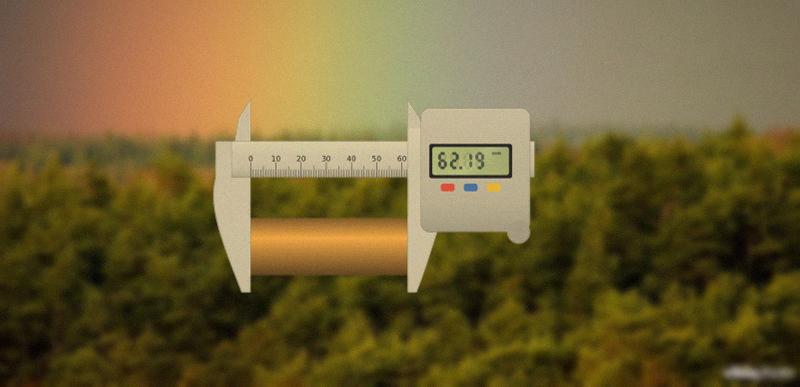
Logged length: 62.19 mm
